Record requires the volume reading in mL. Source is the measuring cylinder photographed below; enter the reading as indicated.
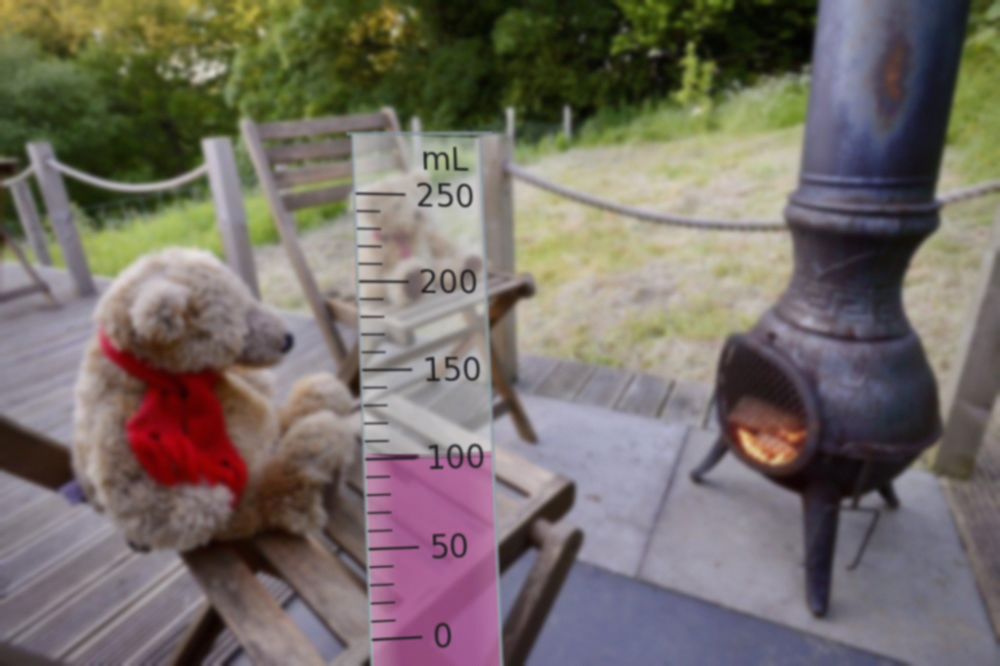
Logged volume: 100 mL
